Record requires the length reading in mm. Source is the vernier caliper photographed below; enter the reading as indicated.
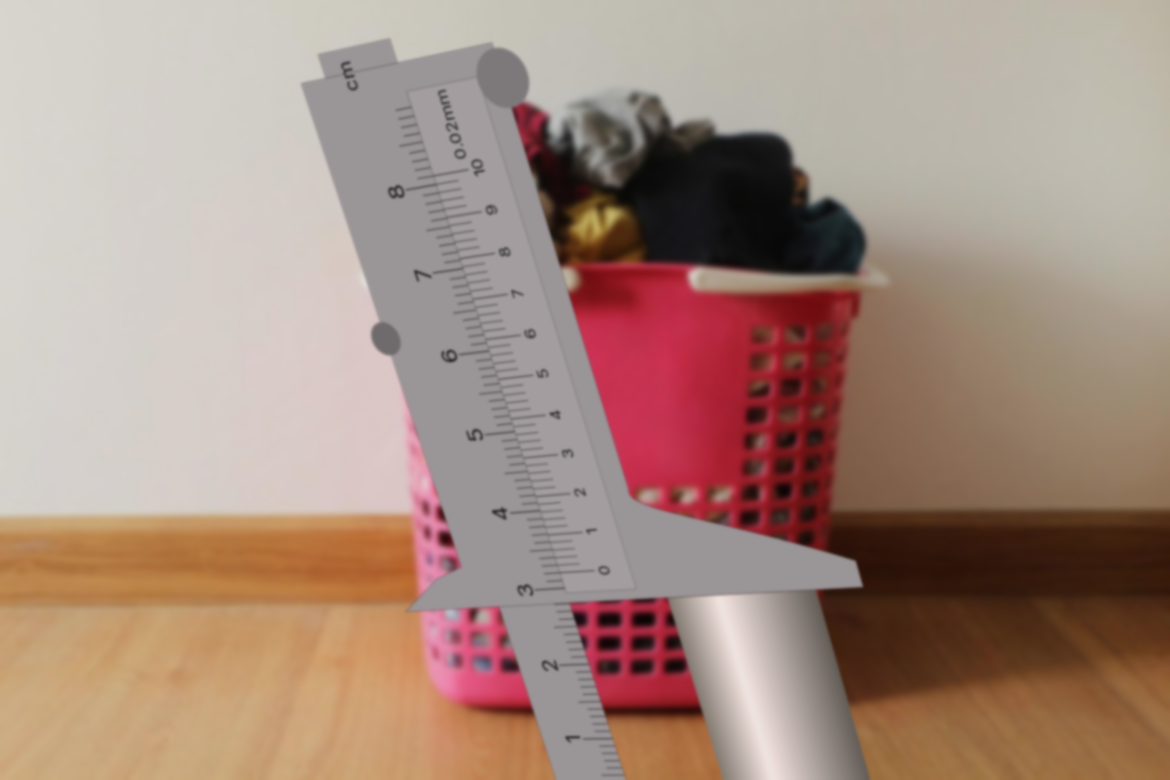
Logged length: 32.0 mm
